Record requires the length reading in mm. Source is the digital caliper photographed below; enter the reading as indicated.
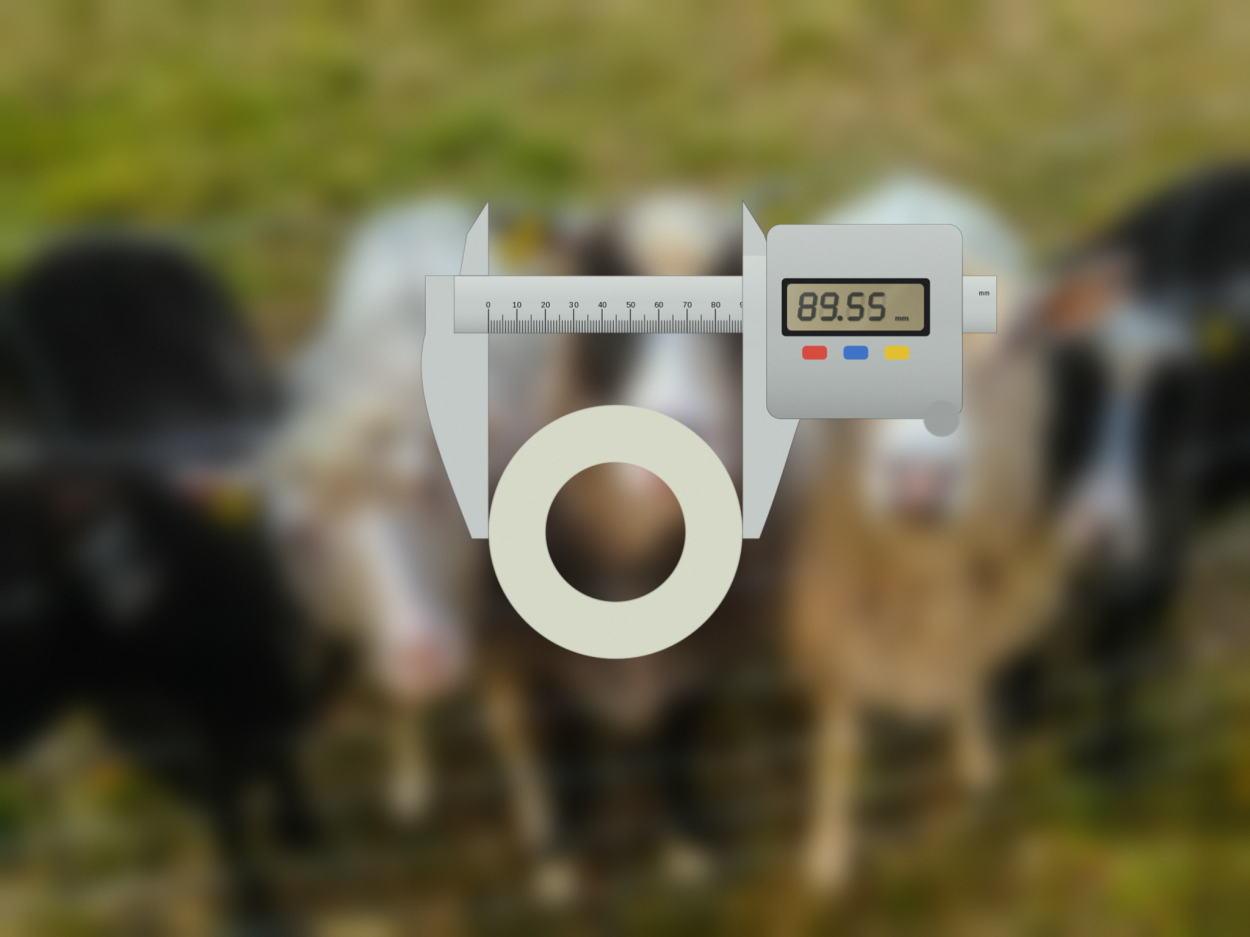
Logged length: 89.55 mm
